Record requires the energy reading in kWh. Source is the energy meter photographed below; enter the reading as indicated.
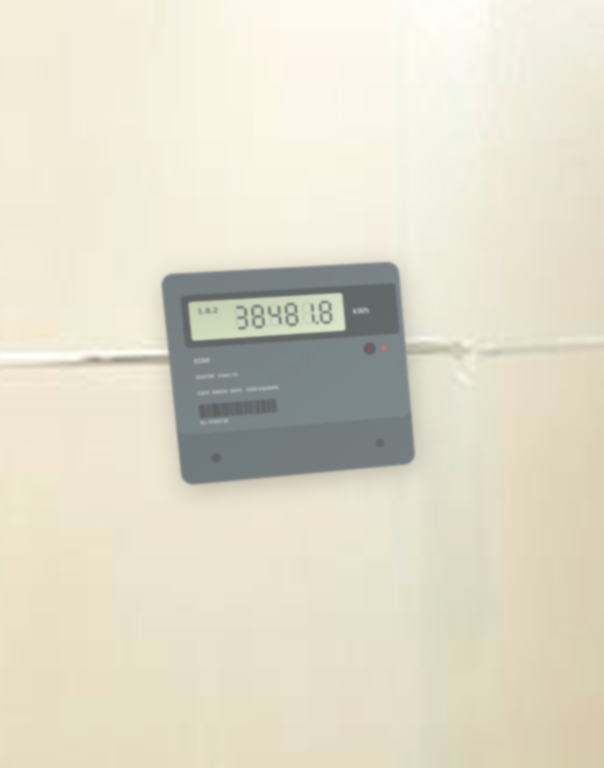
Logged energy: 38481.8 kWh
